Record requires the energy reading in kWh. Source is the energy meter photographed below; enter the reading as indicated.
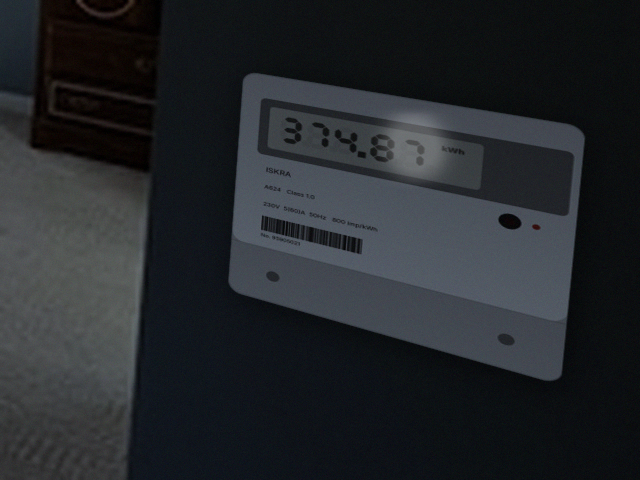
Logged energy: 374.87 kWh
